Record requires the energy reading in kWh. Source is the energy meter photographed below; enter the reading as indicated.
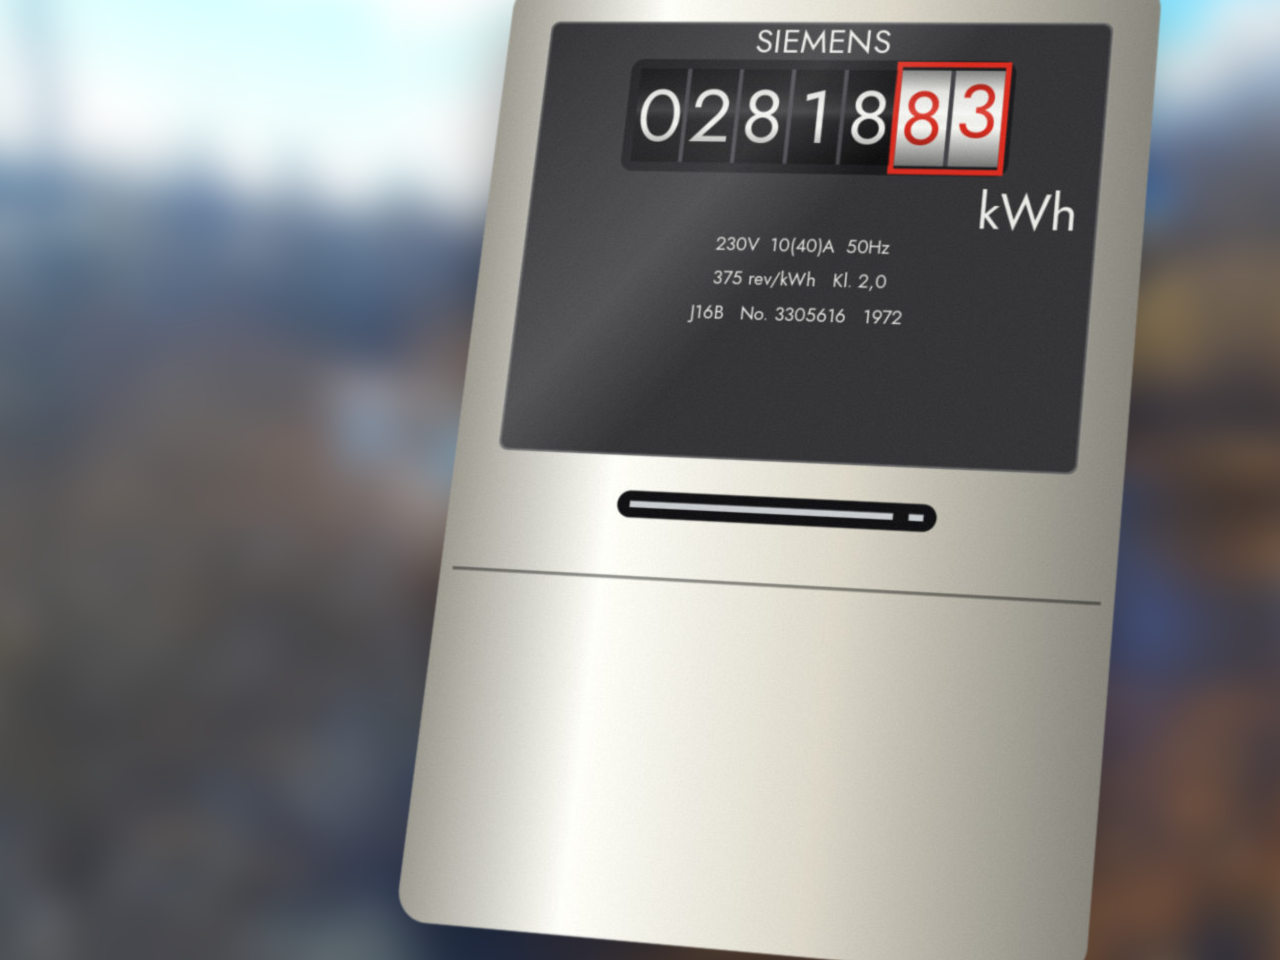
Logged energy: 2818.83 kWh
